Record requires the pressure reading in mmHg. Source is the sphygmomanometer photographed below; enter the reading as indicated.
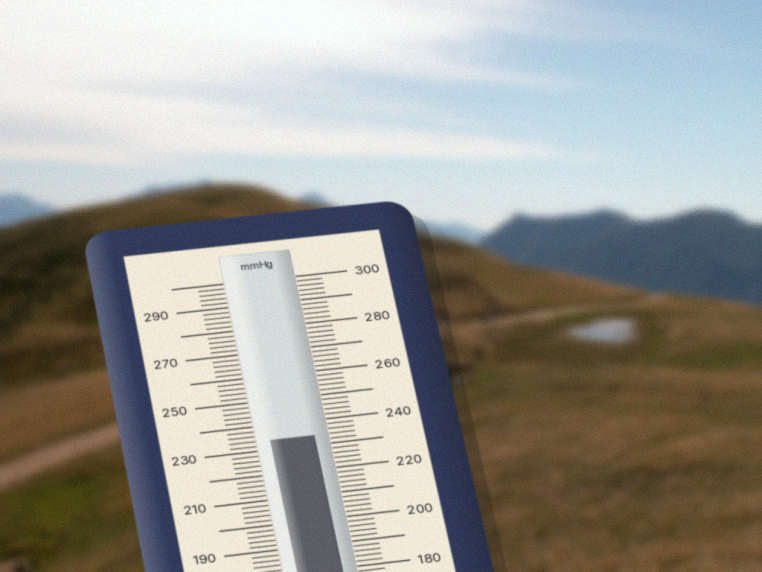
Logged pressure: 234 mmHg
